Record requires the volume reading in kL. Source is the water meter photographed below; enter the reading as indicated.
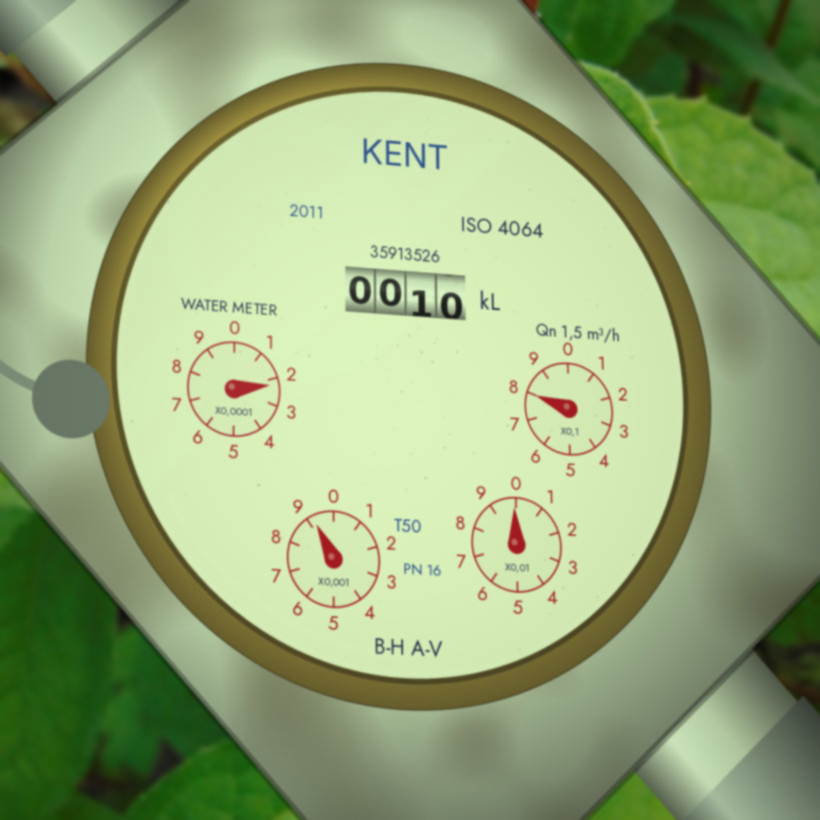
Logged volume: 9.7992 kL
